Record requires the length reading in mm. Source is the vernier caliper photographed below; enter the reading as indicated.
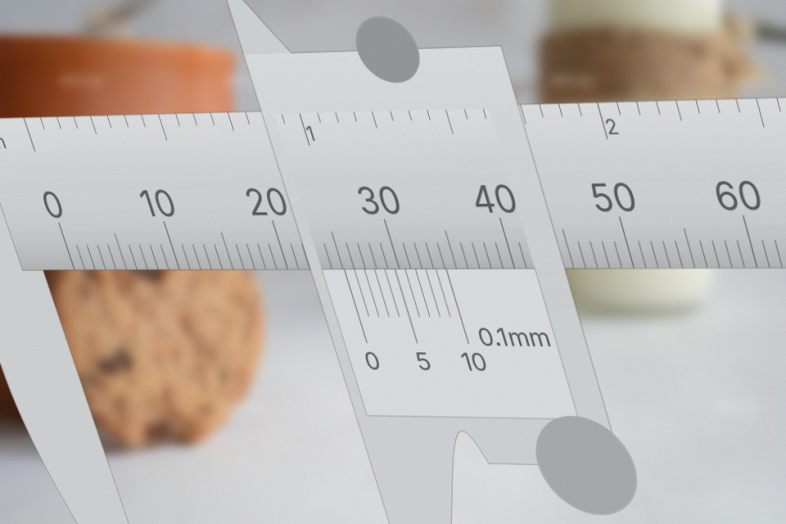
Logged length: 25.1 mm
